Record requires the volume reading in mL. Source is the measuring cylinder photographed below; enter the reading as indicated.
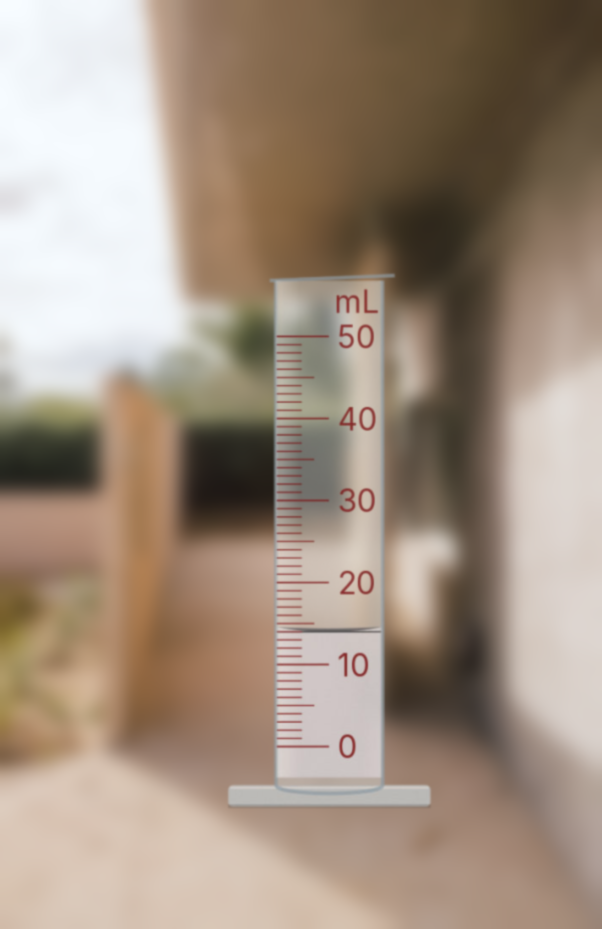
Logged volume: 14 mL
